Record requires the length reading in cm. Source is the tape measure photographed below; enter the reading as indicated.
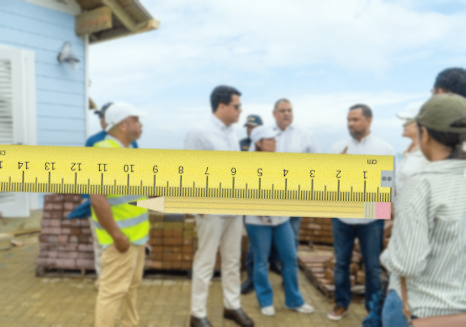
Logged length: 10 cm
